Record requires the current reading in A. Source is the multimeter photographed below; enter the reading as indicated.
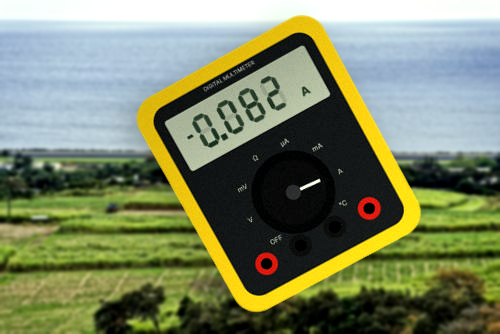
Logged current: -0.082 A
